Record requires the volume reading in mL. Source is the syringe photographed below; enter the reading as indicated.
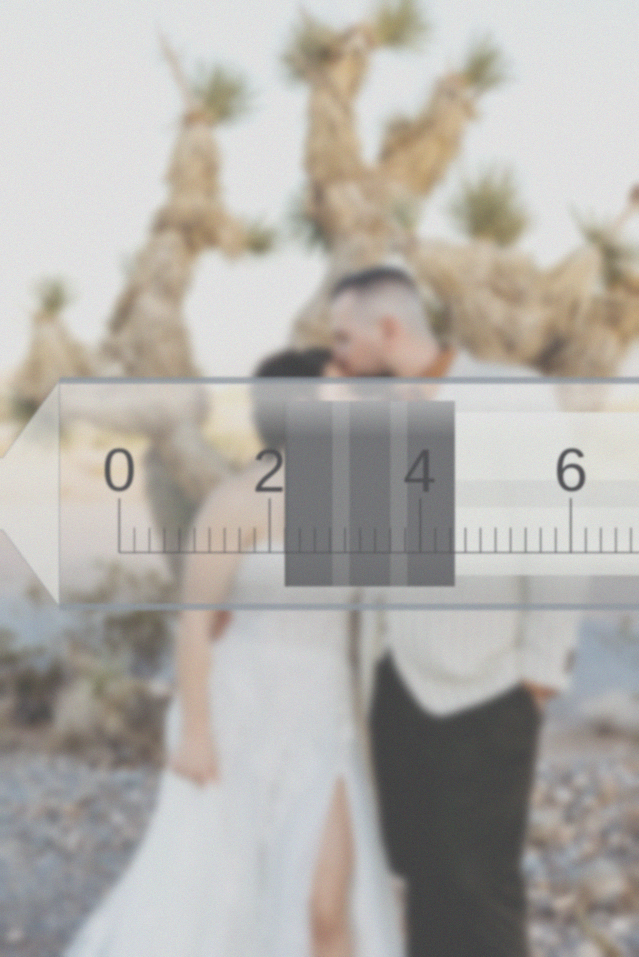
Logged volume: 2.2 mL
